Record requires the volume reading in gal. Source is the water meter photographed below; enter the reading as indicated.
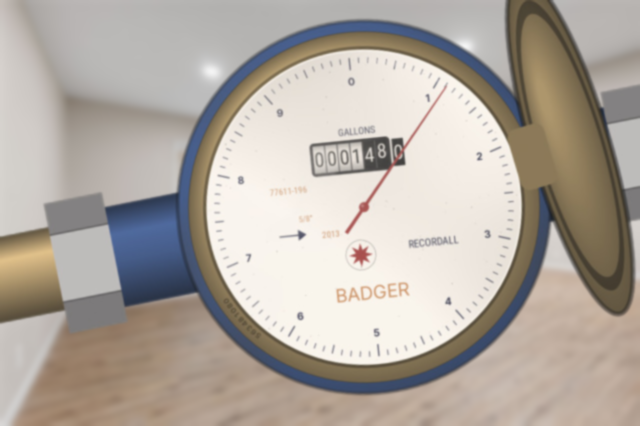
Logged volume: 1481.1 gal
